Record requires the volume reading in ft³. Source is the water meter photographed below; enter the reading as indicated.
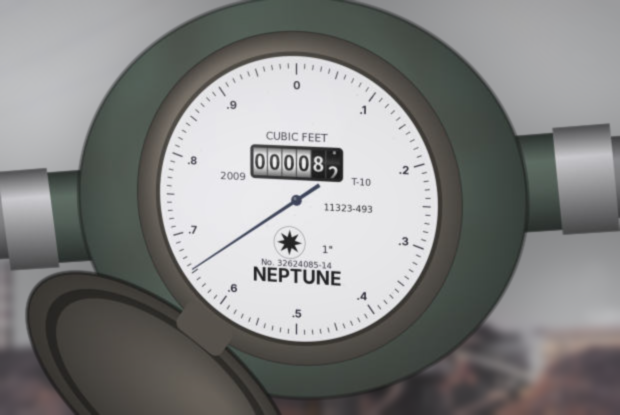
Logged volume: 81.65 ft³
